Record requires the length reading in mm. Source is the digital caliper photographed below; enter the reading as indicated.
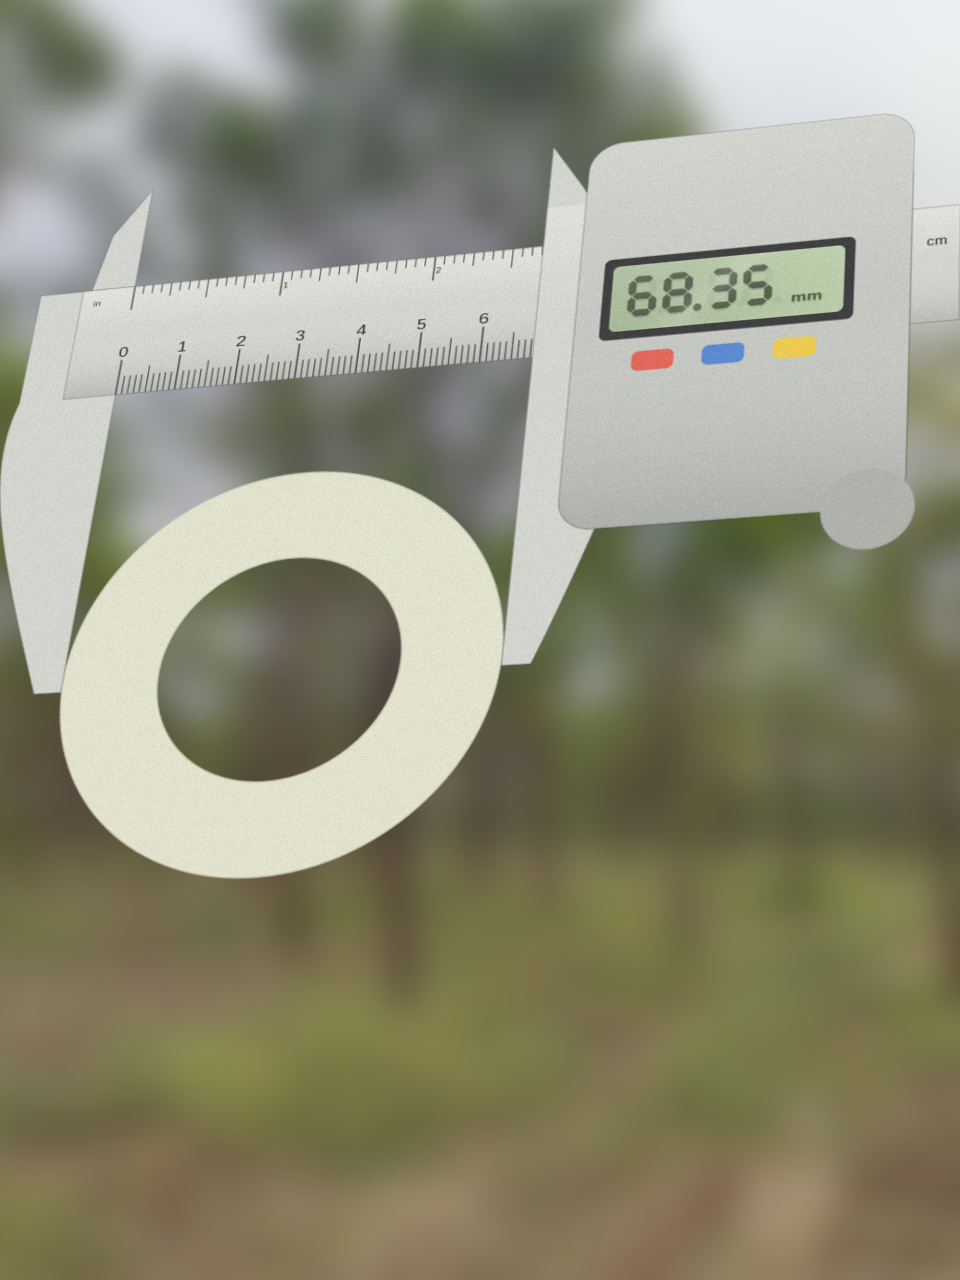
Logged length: 68.35 mm
